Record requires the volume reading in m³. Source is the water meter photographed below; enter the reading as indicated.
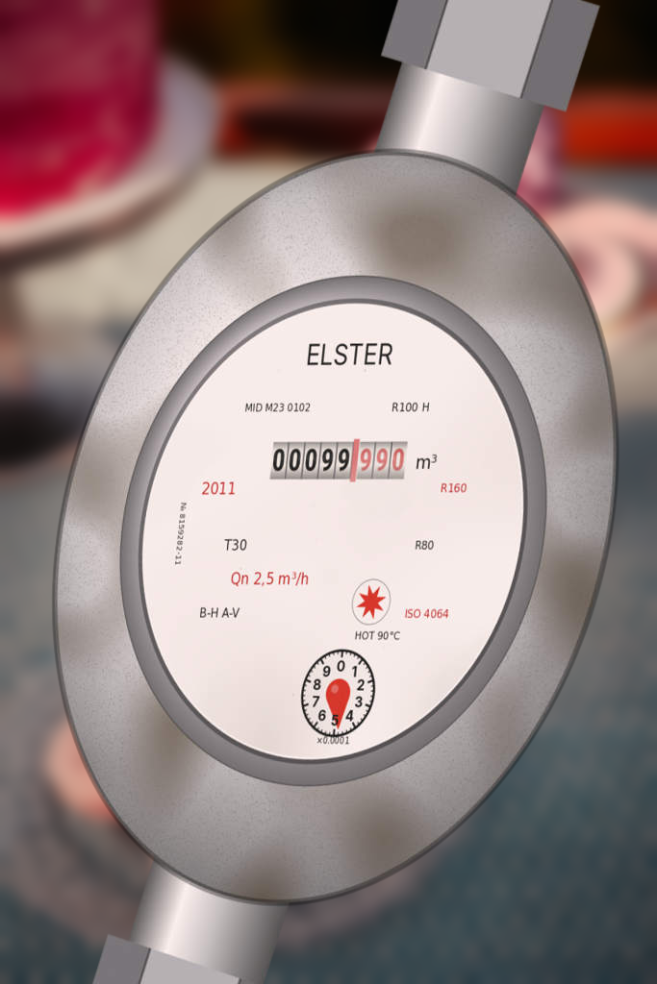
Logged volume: 99.9904 m³
